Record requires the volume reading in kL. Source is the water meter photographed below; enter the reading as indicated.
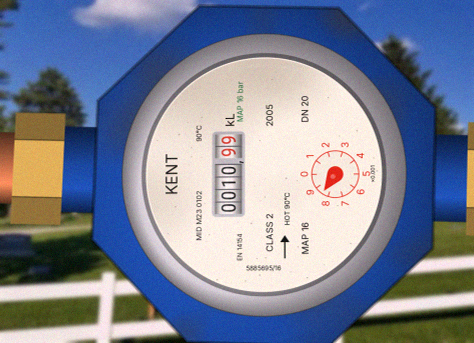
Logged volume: 10.998 kL
